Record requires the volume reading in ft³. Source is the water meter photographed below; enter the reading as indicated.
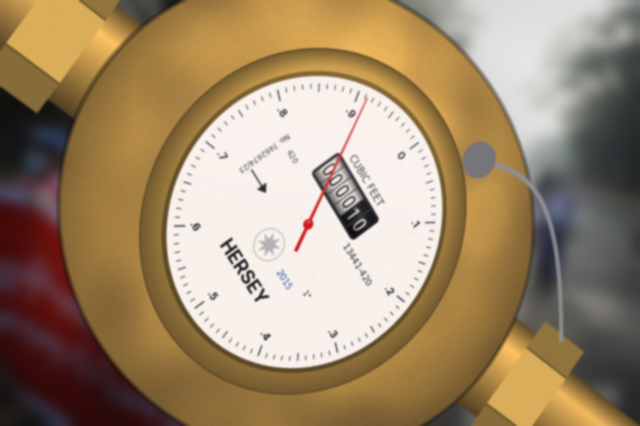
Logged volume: 9.91 ft³
